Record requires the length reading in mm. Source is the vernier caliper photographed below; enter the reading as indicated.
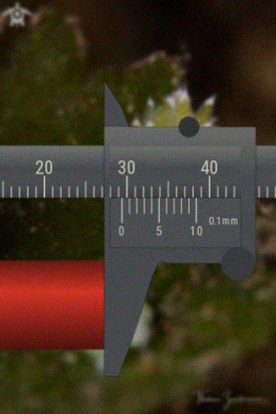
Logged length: 29.4 mm
